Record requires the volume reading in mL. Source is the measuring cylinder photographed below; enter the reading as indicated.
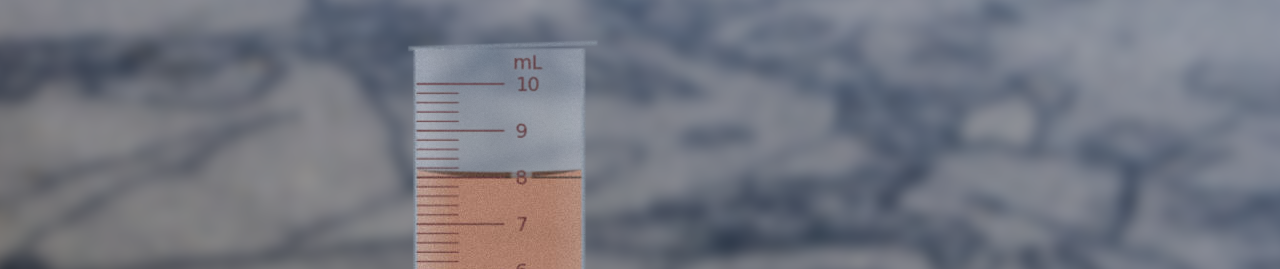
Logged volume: 8 mL
